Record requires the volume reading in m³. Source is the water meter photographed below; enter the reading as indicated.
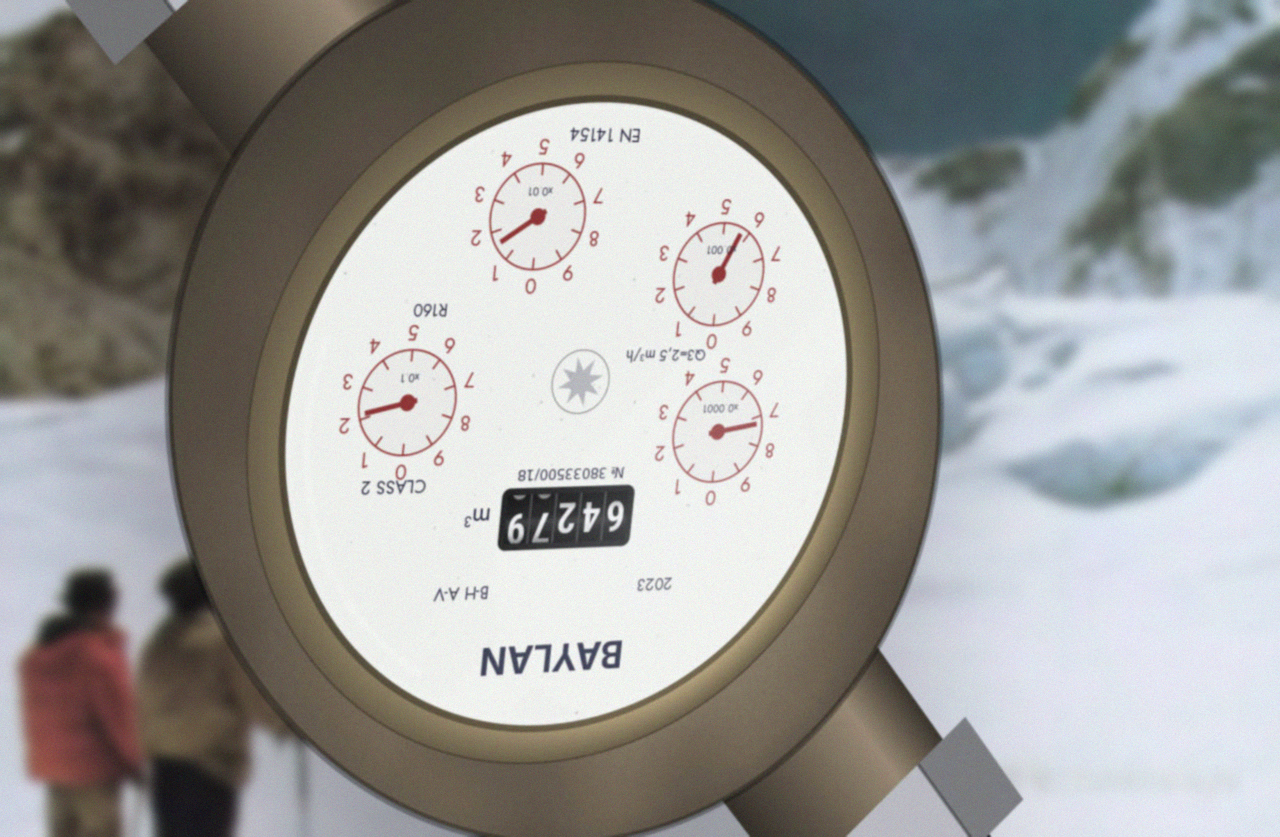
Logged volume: 64279.2157 m³
